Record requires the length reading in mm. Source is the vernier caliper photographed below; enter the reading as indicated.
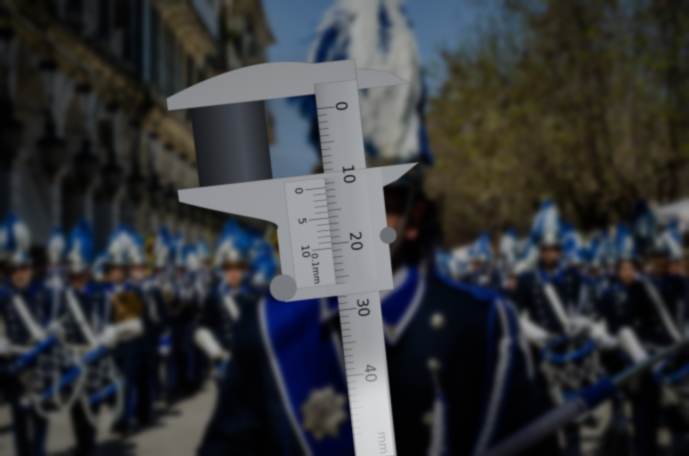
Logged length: 11.6 mm
